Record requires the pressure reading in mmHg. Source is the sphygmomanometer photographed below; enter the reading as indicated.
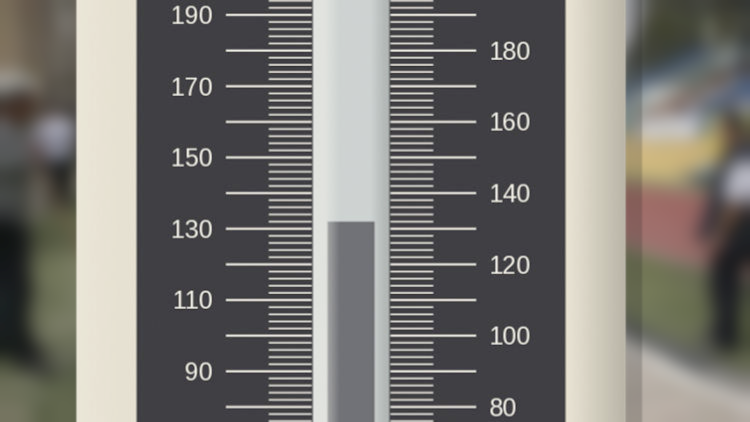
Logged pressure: 132 mmHg
